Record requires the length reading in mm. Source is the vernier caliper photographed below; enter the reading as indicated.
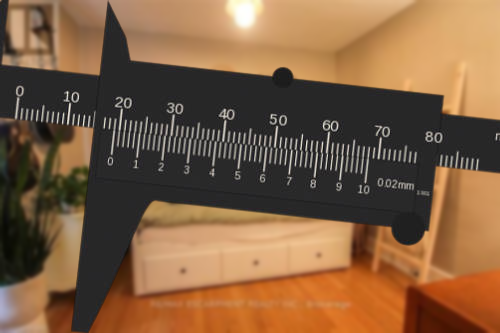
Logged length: 19.0 mm
